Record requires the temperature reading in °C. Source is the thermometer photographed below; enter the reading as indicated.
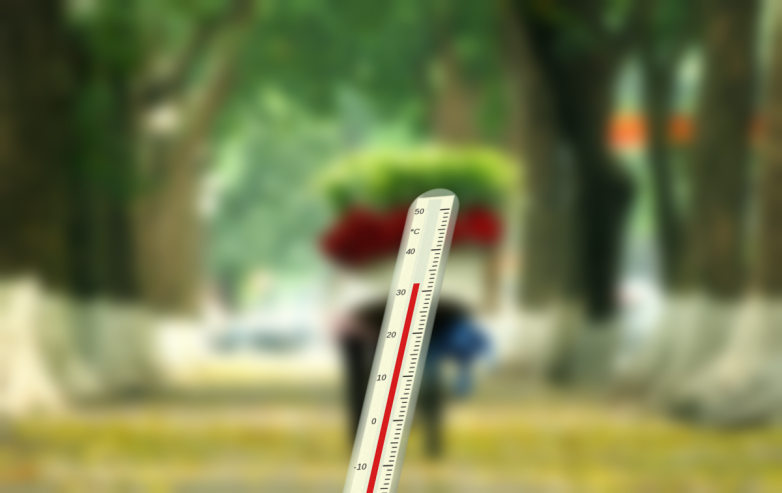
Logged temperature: 32 °C
